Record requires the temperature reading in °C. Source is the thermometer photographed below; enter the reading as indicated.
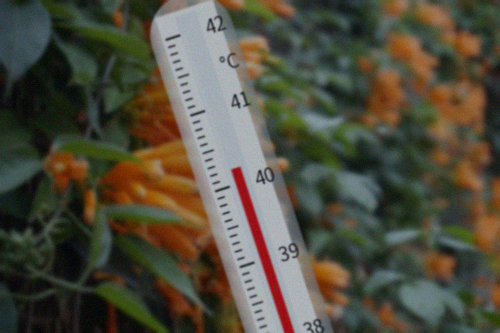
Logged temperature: 40.2 °C
